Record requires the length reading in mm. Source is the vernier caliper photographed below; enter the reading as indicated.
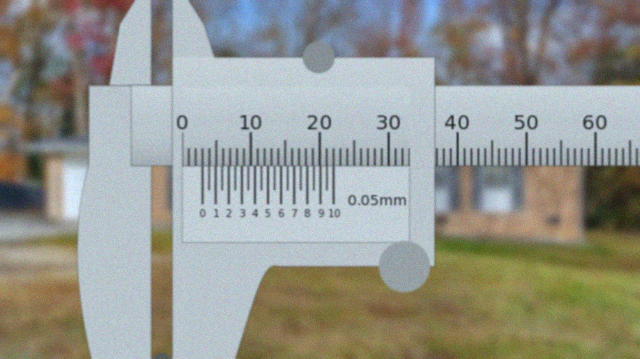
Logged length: 3.0 mm
